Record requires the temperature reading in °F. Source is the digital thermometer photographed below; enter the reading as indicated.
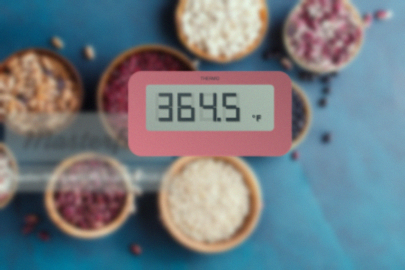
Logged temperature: 364.5 °F
